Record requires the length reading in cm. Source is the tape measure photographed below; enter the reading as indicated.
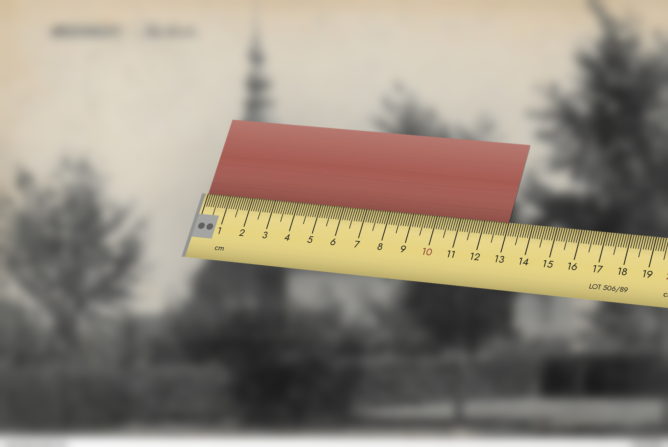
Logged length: 13 cm
